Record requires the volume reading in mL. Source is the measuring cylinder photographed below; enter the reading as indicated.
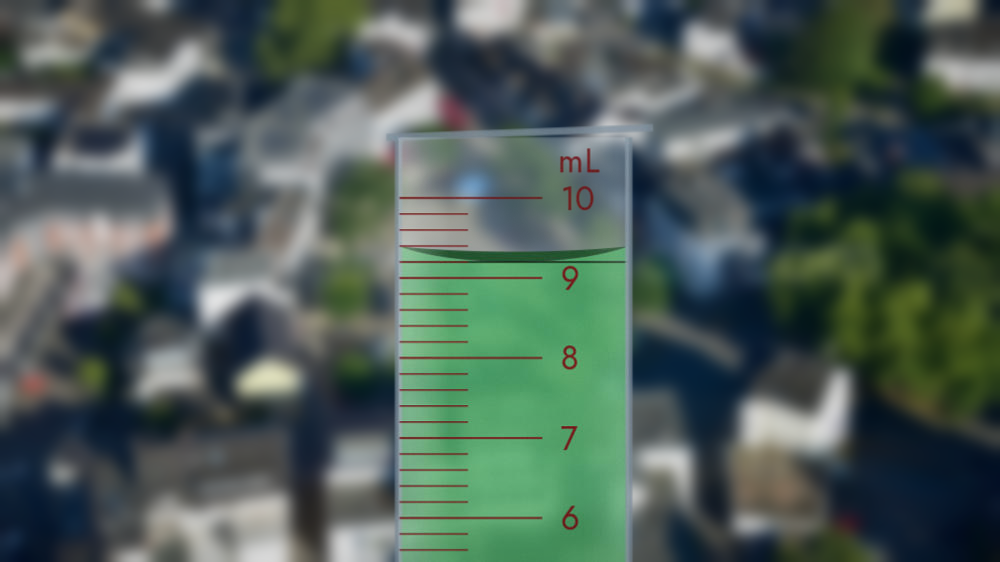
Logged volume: 9.2 mL
